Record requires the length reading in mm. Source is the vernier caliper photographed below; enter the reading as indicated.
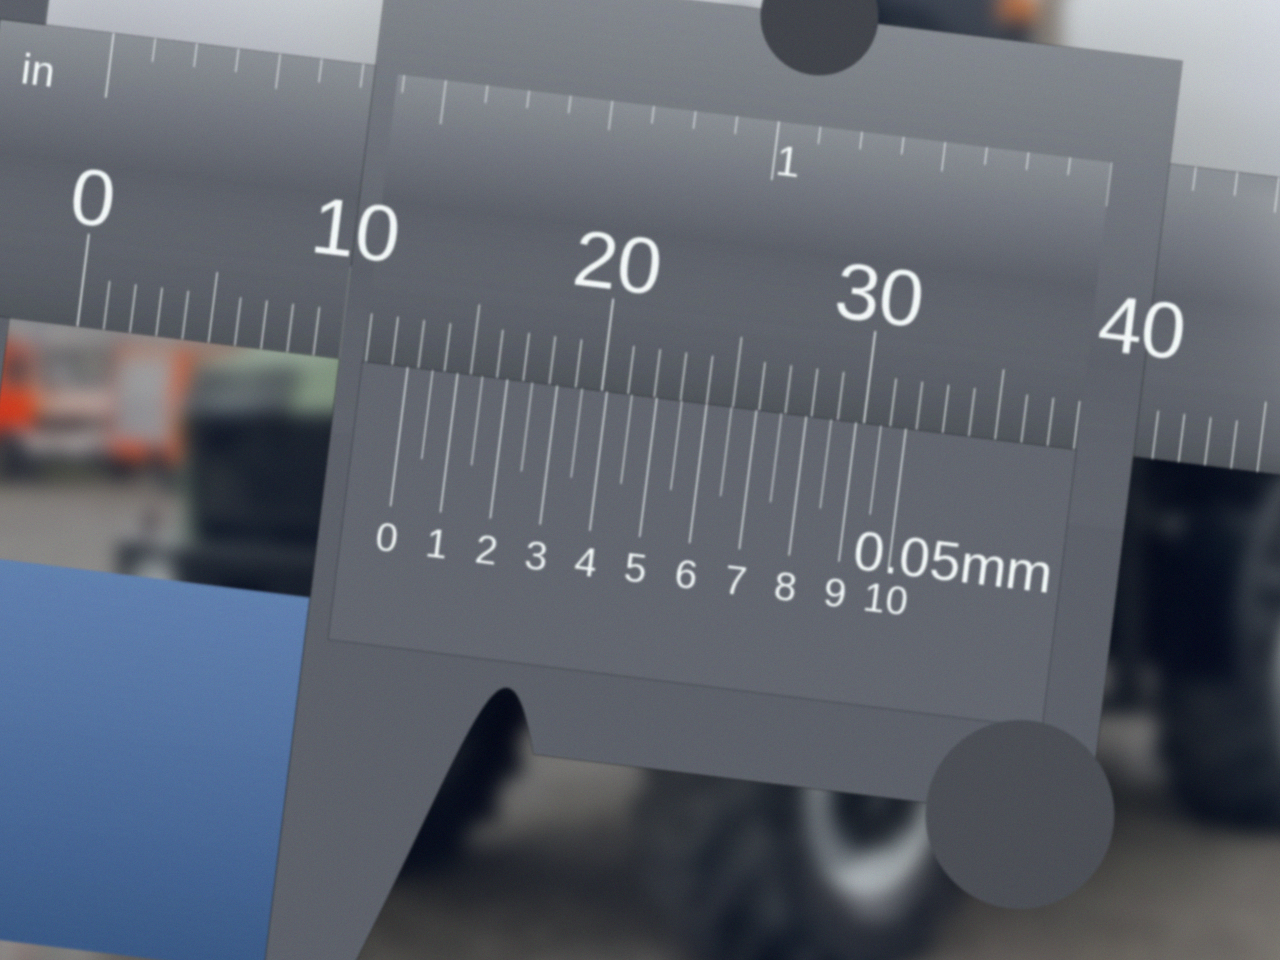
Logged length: 12.6 mm
